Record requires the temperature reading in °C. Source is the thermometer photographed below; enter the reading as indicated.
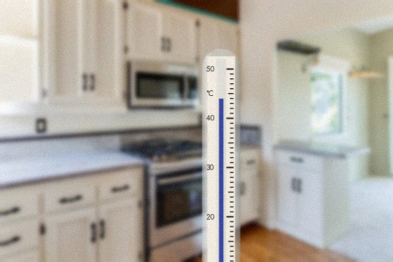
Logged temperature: 44 °C
